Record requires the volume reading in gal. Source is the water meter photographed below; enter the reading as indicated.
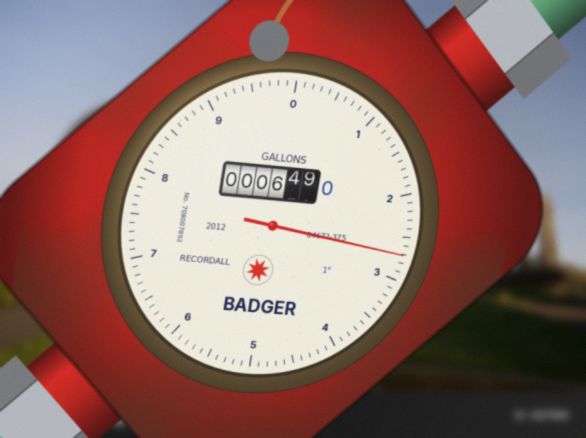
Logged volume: 6492.7 gal
